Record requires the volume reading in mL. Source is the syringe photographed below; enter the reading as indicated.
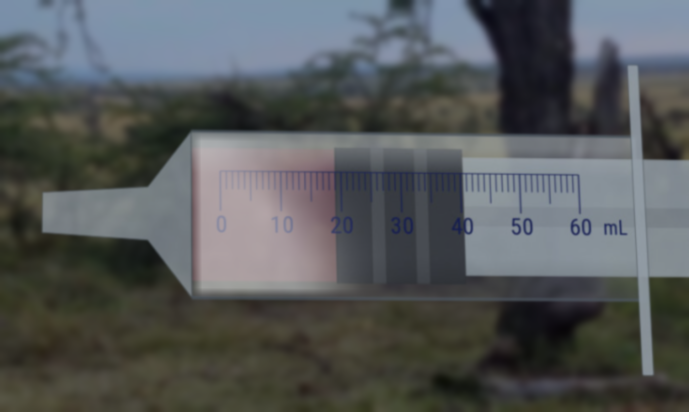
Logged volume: 19 mL
